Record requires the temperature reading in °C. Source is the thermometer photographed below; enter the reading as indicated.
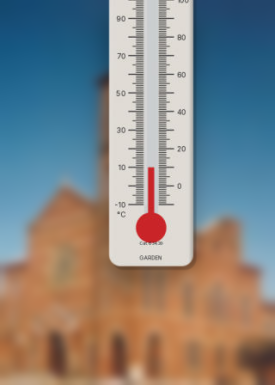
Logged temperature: 10 °C
